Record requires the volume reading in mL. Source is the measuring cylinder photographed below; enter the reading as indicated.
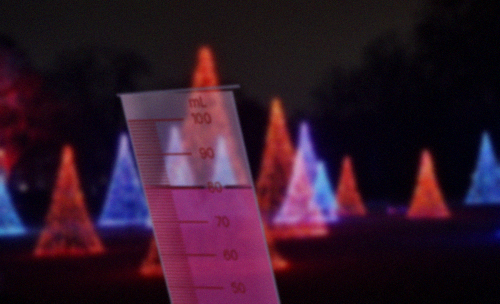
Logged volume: 80 mL
